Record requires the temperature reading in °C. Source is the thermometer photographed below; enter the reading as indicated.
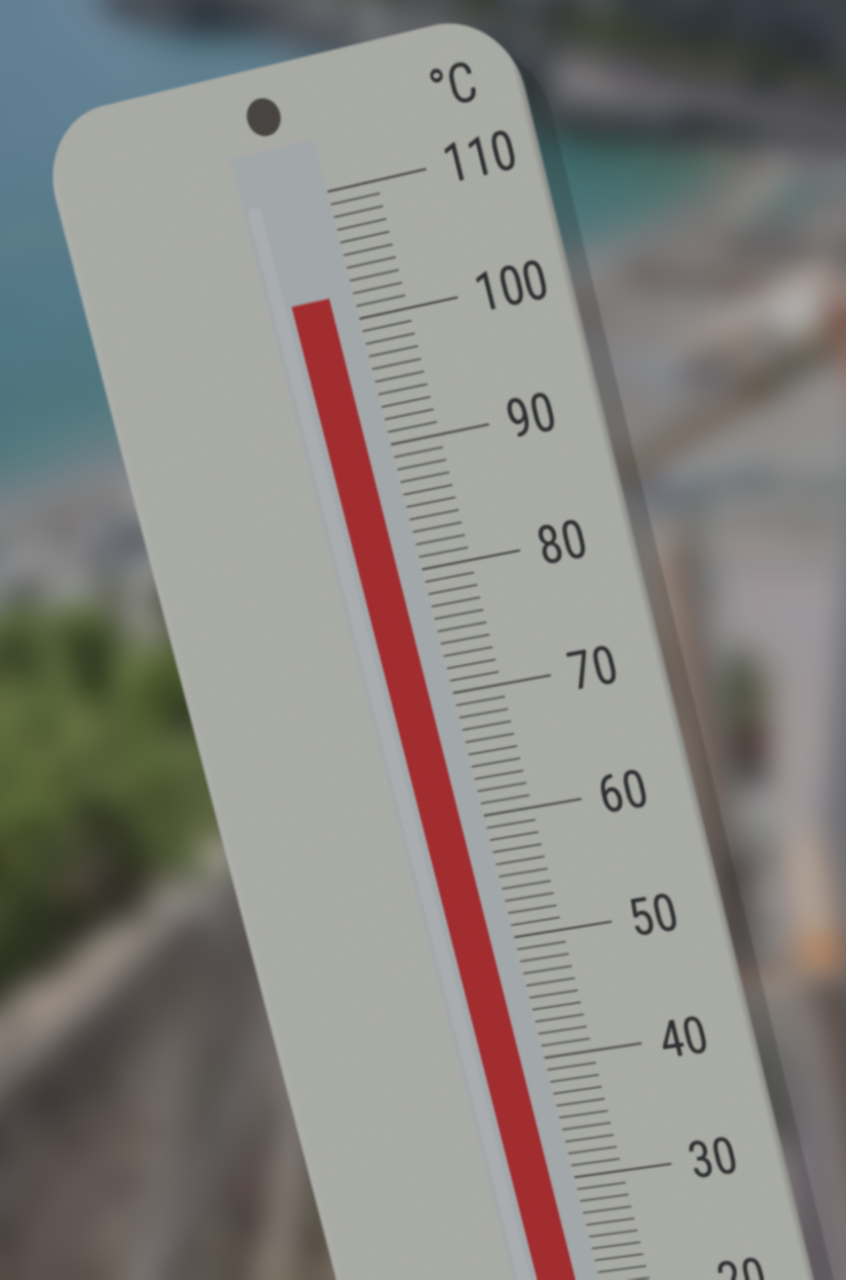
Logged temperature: 102 °C
